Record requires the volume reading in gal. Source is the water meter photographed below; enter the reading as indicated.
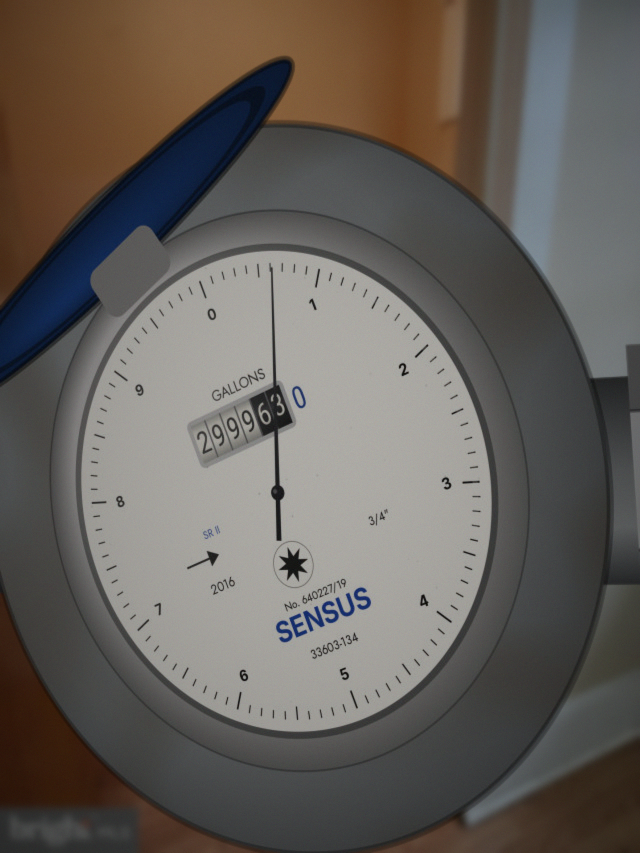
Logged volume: 2999630.6 gal
